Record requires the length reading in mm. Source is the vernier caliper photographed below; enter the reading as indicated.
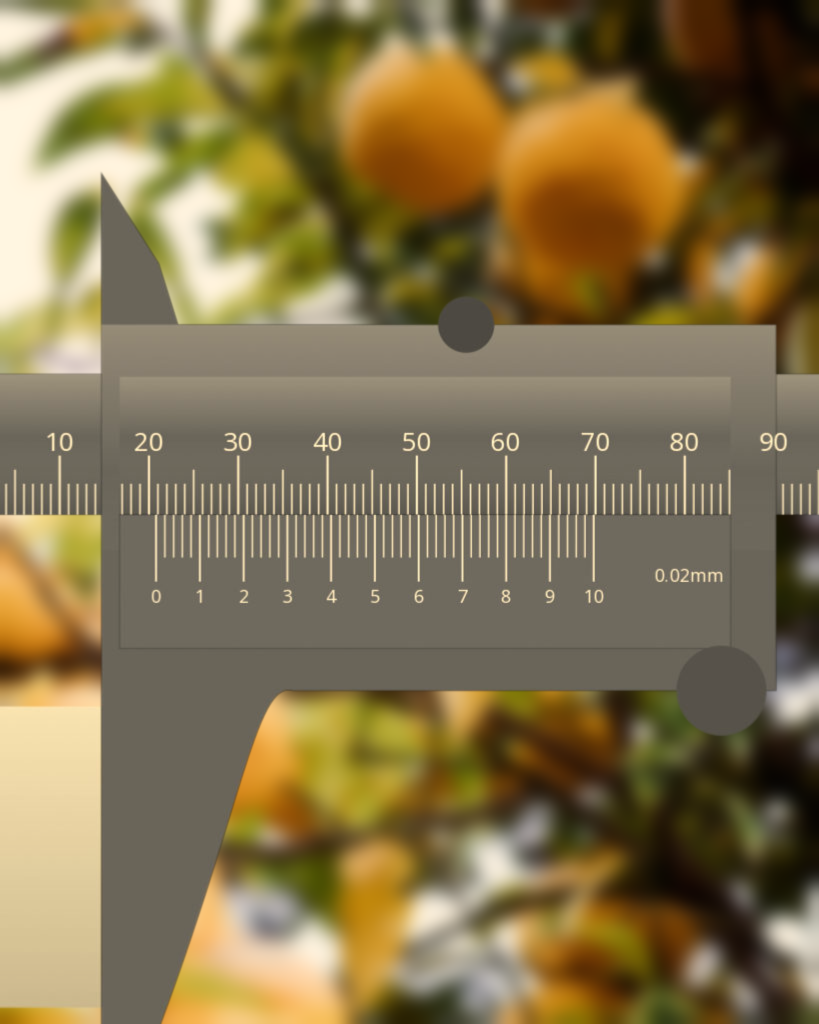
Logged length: 20.8 mm
